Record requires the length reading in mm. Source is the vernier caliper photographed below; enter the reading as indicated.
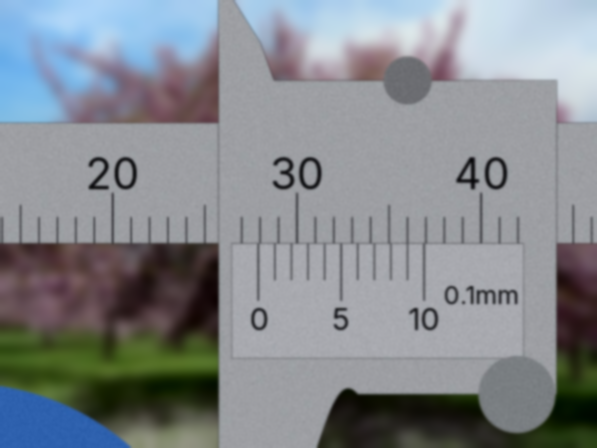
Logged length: 27.9 mm
